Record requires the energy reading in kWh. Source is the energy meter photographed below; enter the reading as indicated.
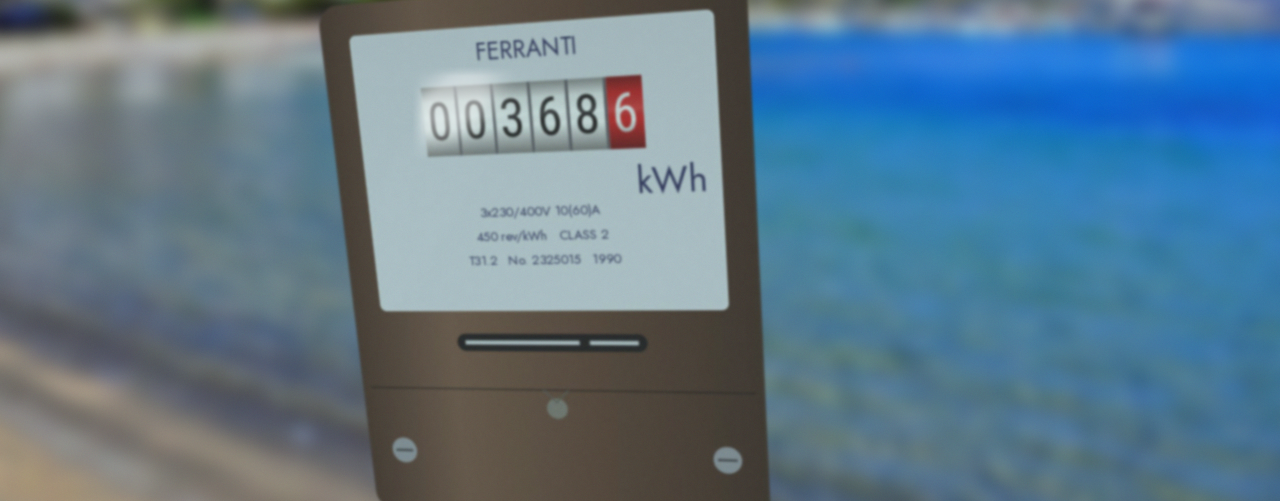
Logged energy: 368.6 kWh
